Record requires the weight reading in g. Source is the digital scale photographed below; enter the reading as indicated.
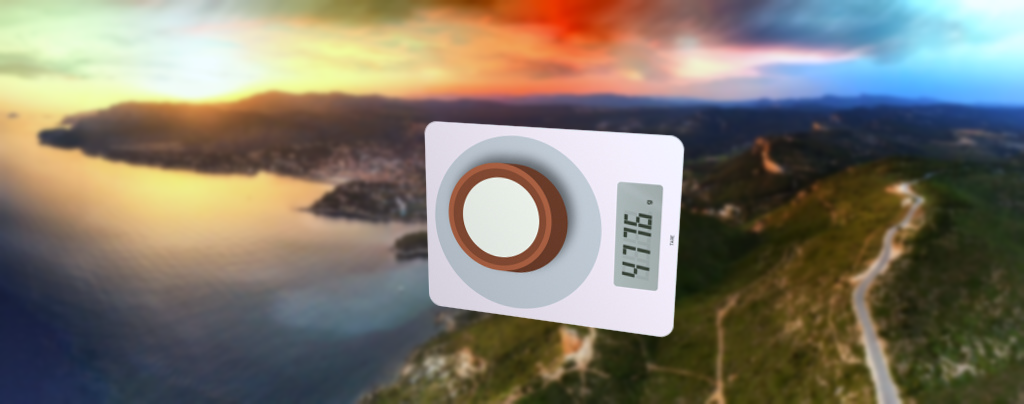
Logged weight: 4776 g
